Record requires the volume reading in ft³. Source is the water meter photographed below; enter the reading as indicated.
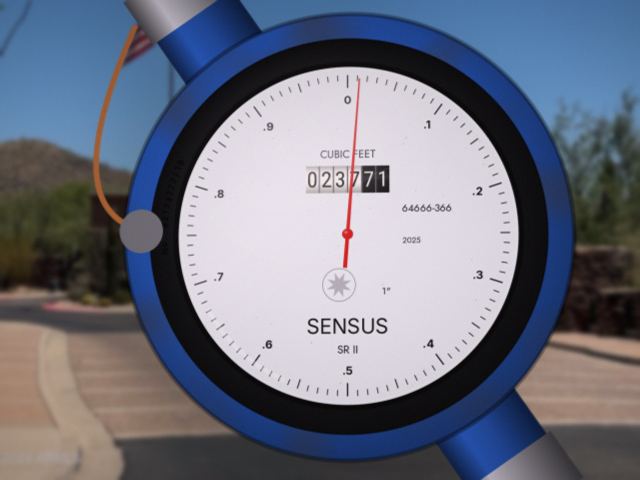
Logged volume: 23771.01 ft³
